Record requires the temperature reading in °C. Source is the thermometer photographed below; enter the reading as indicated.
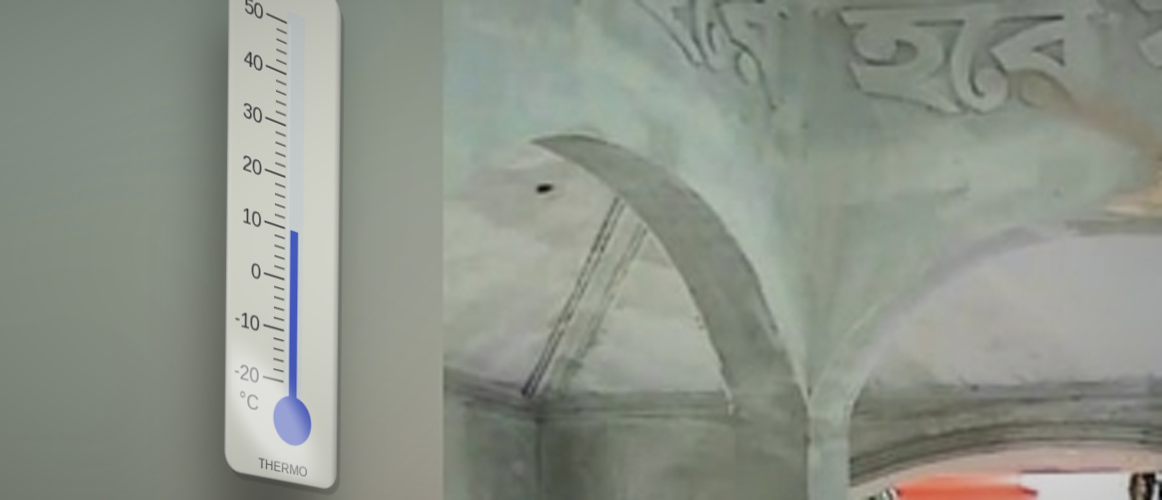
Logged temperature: 10 °C
